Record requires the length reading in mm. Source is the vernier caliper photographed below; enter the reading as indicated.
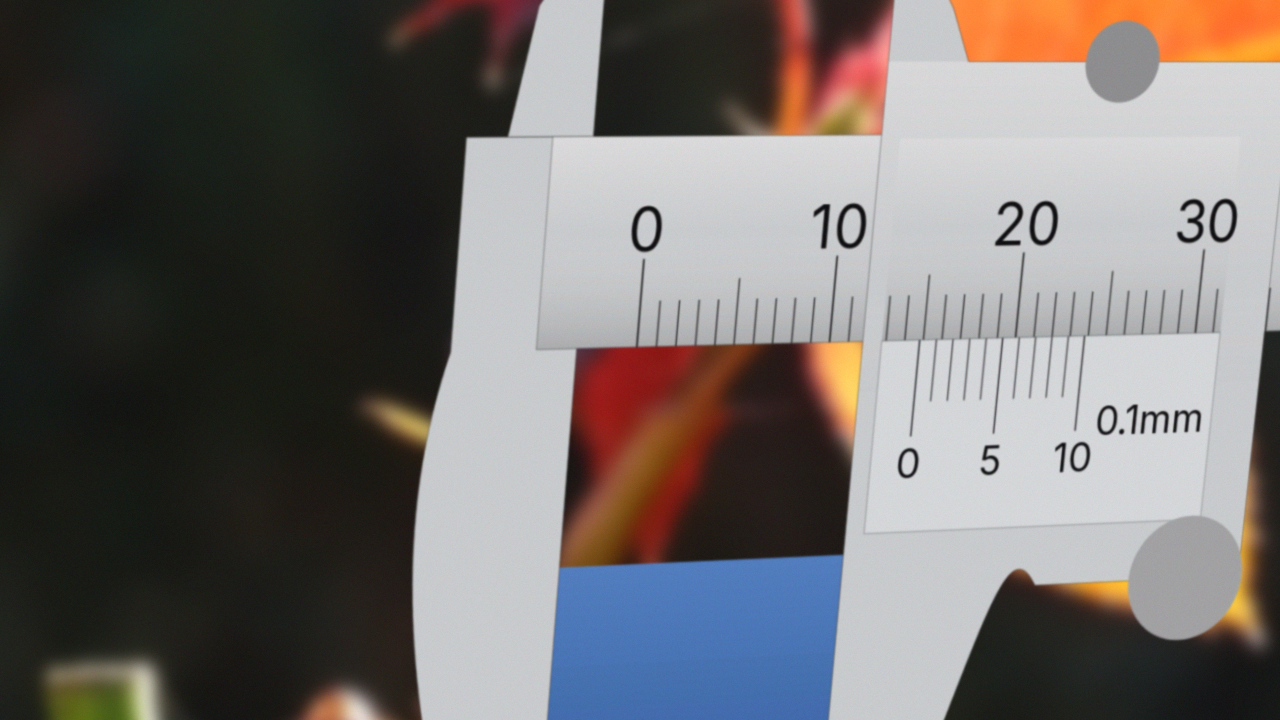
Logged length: 14.8 mm
